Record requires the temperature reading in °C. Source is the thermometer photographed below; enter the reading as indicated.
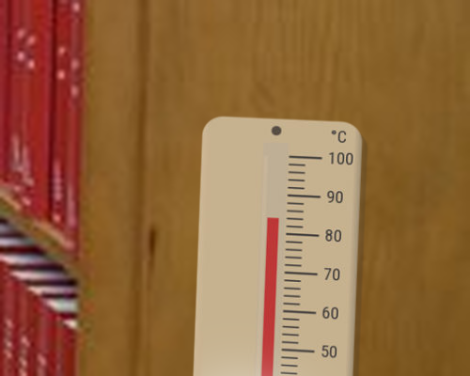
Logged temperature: 84 °C
